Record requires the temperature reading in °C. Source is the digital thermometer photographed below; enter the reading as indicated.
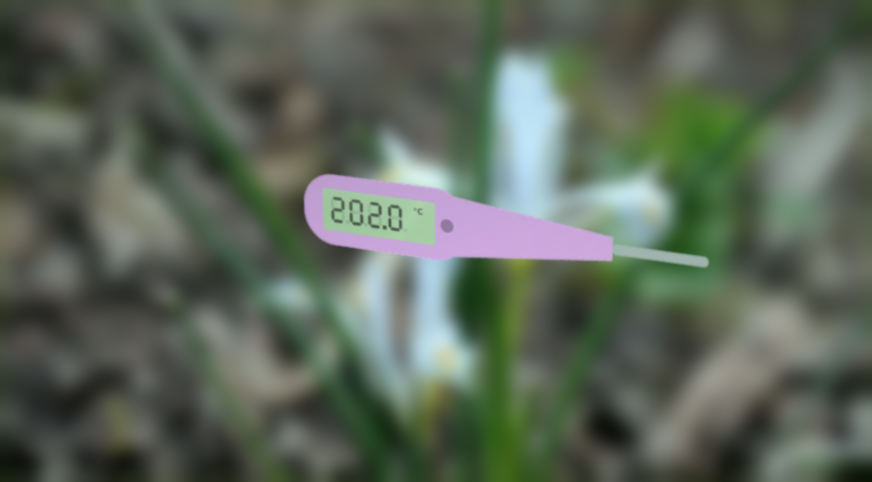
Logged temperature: 202.0 °C
